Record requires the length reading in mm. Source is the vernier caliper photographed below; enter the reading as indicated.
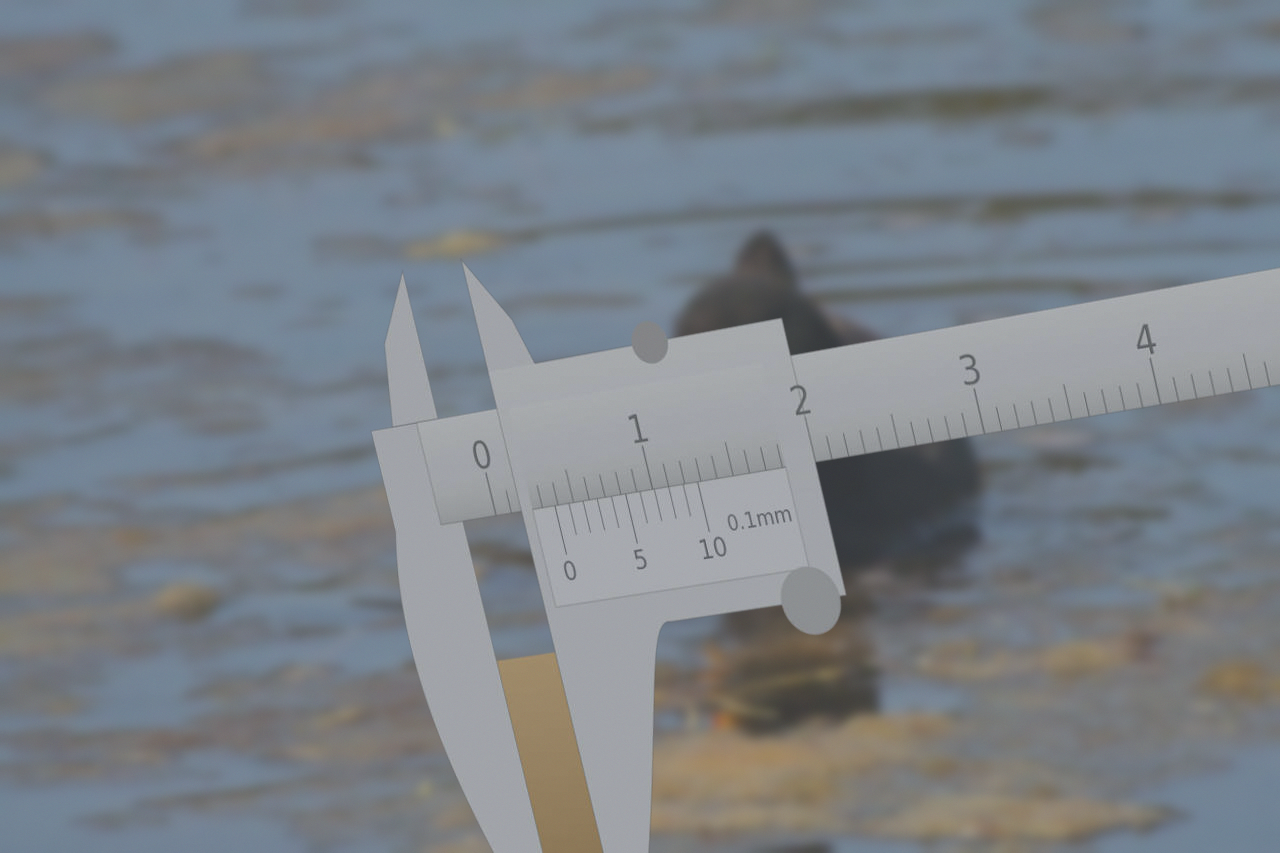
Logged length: 3.8 mm
